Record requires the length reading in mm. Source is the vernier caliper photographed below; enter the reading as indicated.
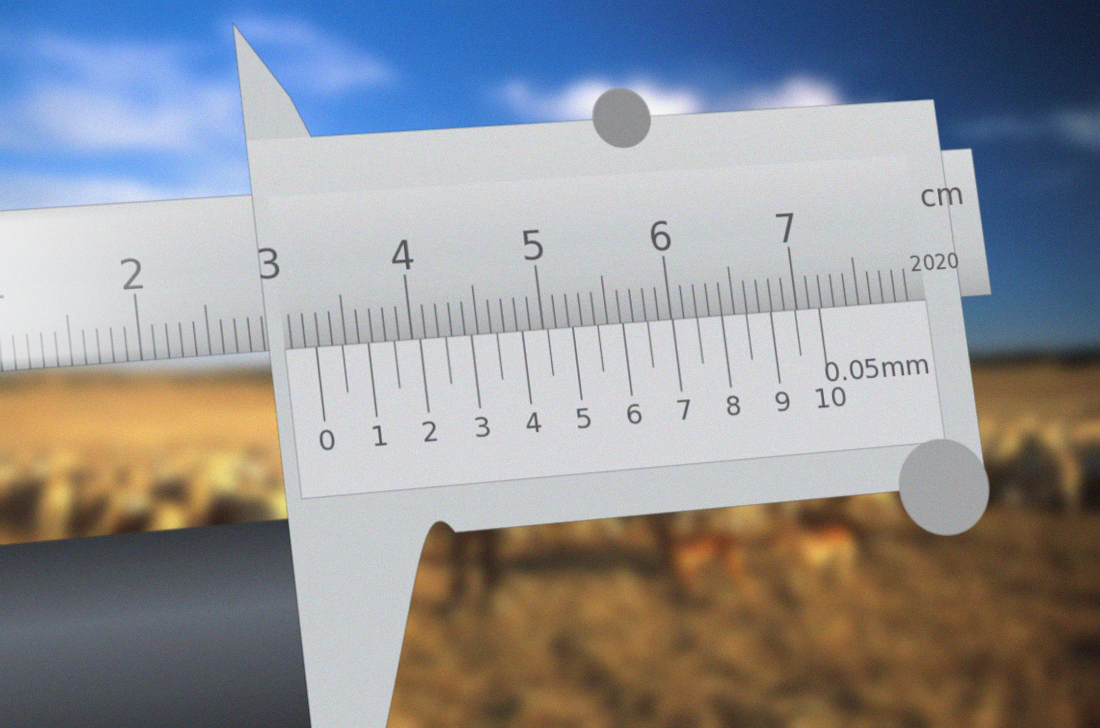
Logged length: 32.8 mm
